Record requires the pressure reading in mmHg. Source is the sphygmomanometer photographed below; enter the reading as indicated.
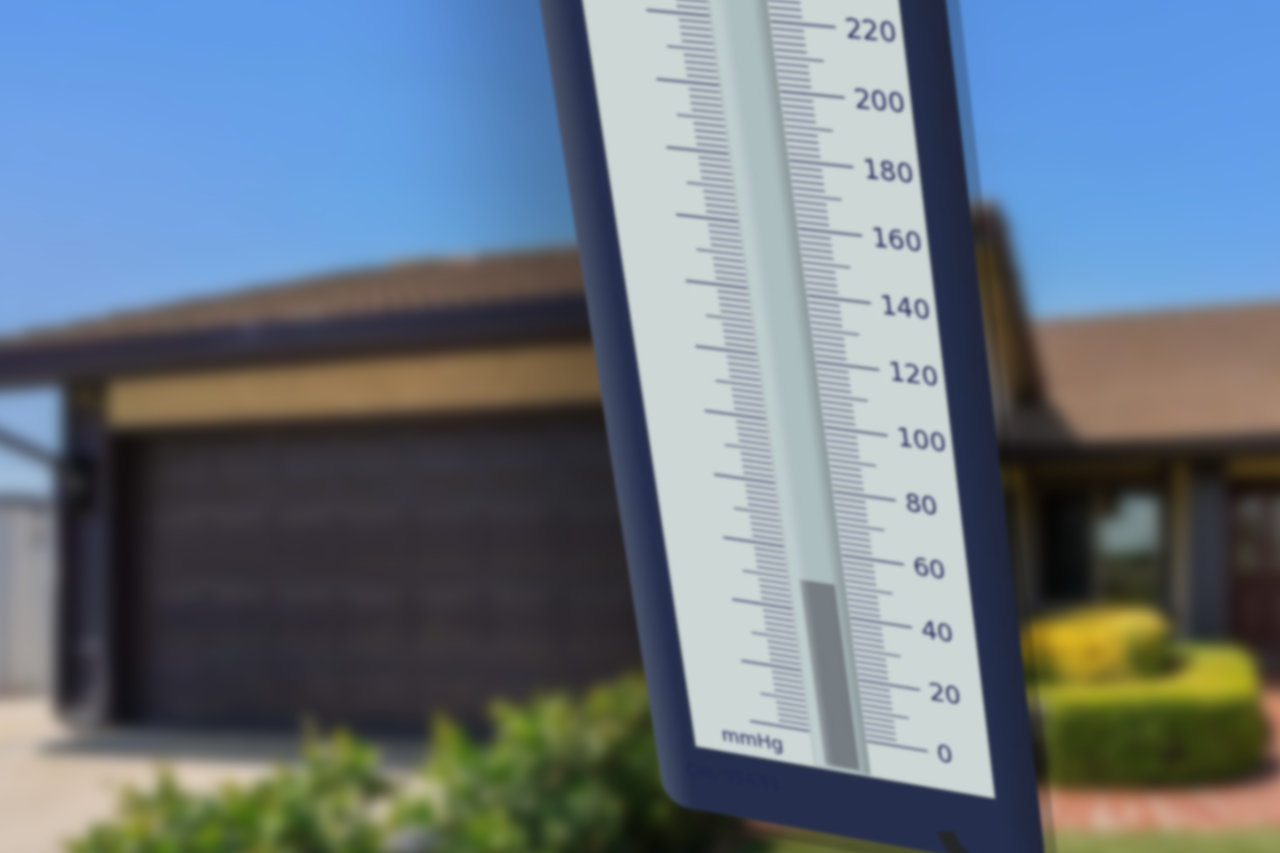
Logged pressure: 50 mmHg
